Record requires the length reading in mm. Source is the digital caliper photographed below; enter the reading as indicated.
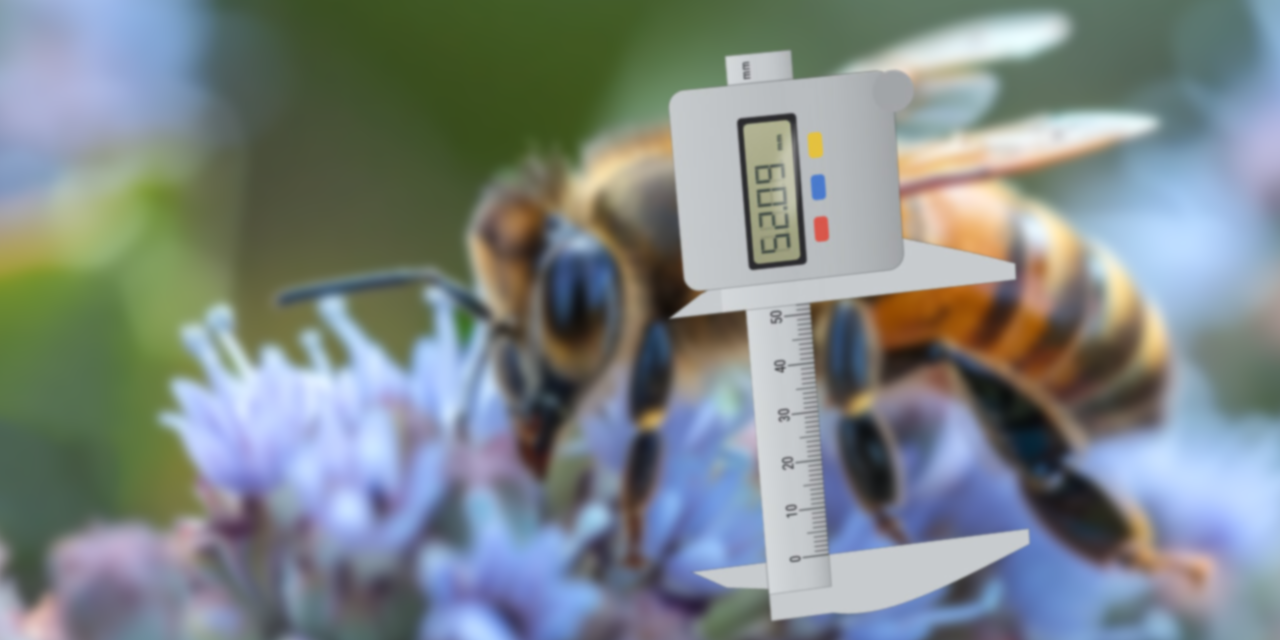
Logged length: 52.09 mm
